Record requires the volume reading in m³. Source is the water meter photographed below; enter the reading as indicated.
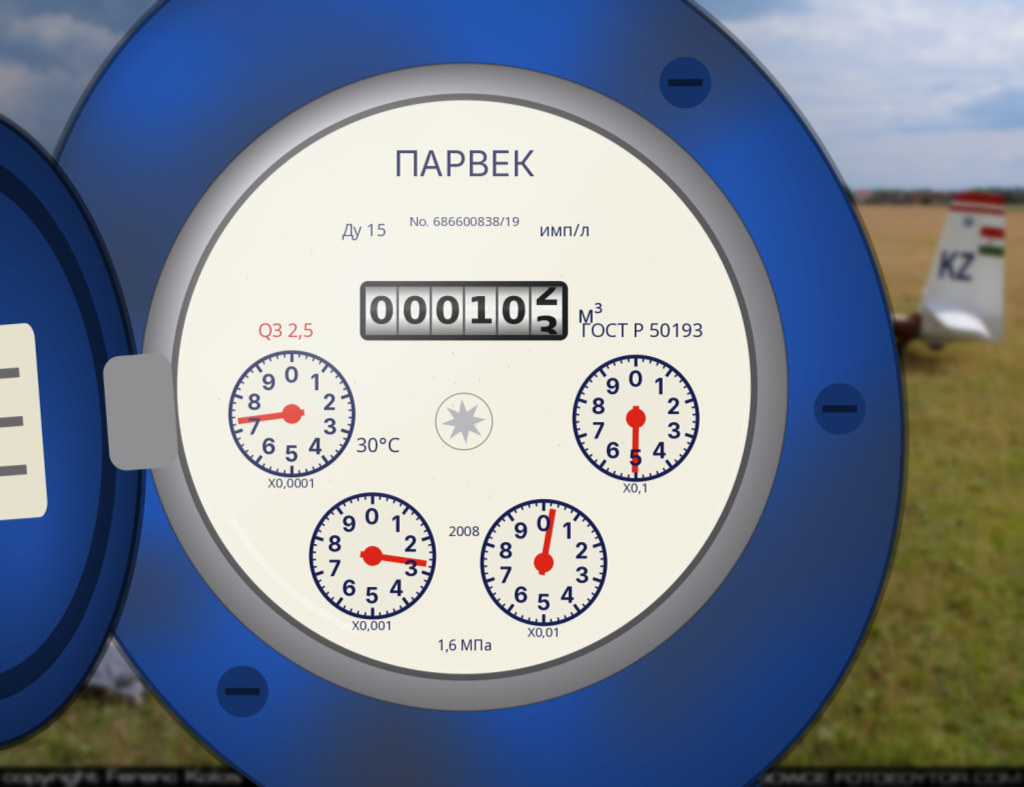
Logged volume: 102.5027 m³
